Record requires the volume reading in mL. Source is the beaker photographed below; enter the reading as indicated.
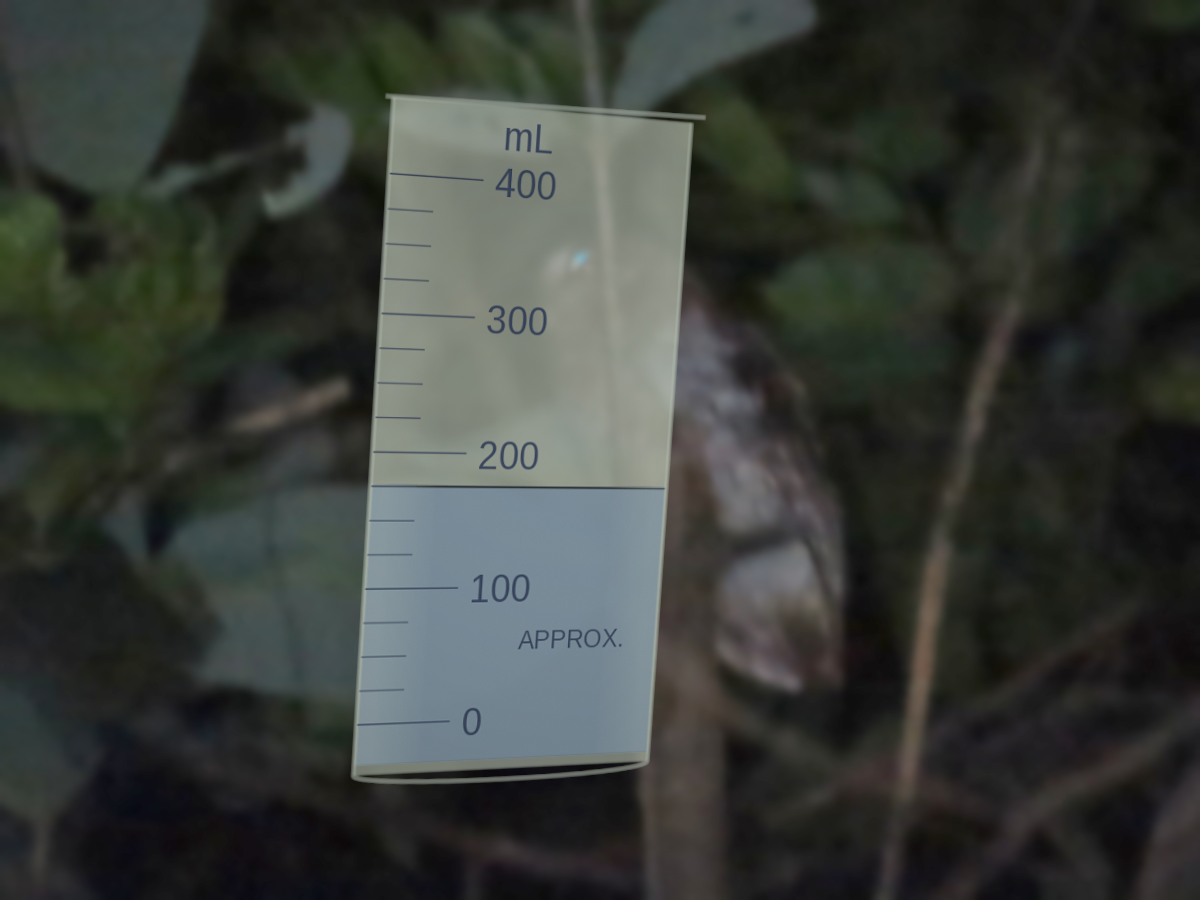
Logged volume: 175 mL
